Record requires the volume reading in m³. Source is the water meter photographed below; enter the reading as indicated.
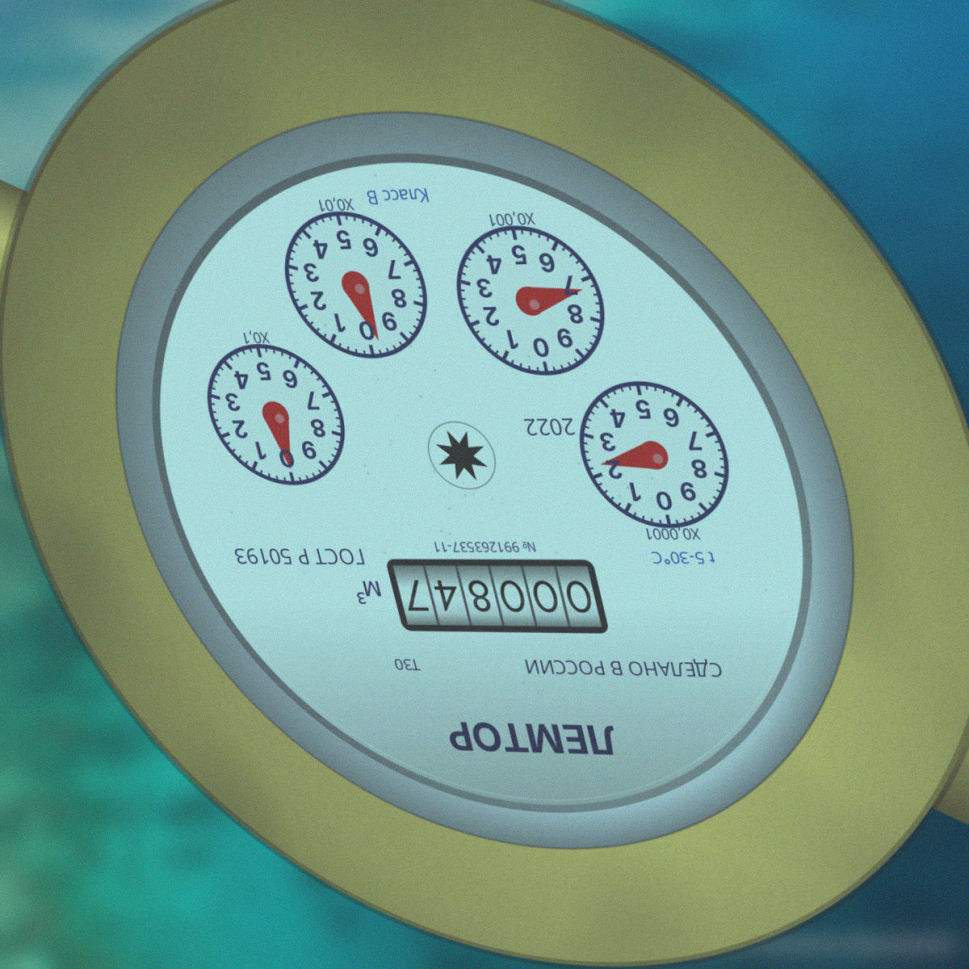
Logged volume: 846.9972 m³
